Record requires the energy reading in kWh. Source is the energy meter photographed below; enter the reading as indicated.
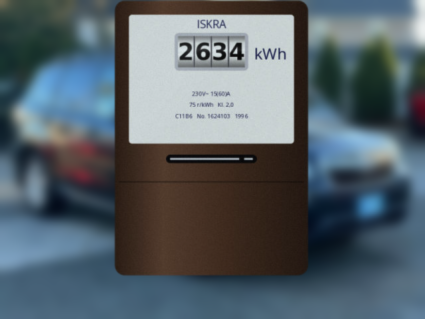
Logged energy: 2634 kWh
